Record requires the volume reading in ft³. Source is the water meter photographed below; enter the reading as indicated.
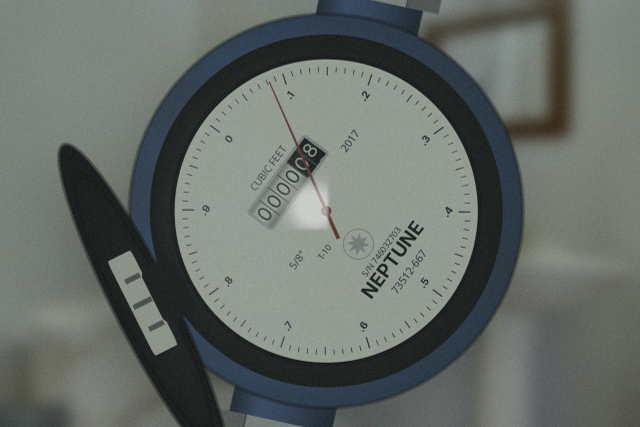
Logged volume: 8.08 ft³
